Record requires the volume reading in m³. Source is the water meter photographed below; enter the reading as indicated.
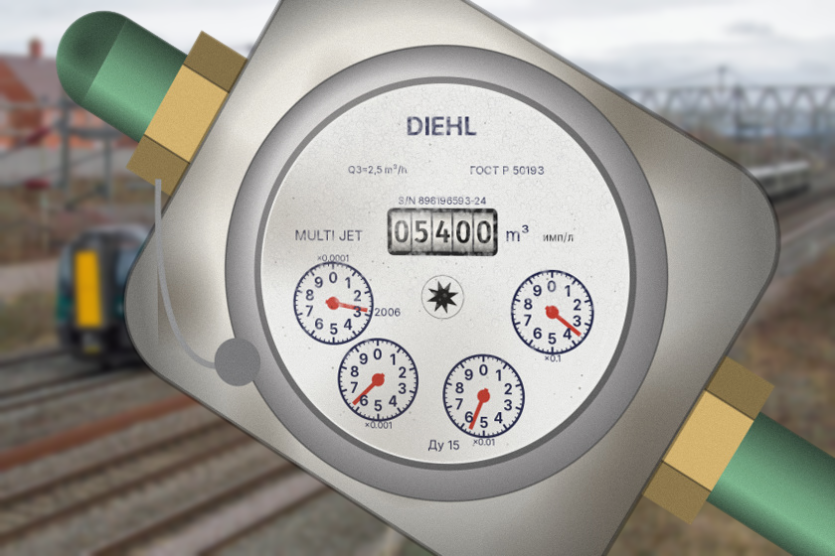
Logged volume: 5400.3562 m³
